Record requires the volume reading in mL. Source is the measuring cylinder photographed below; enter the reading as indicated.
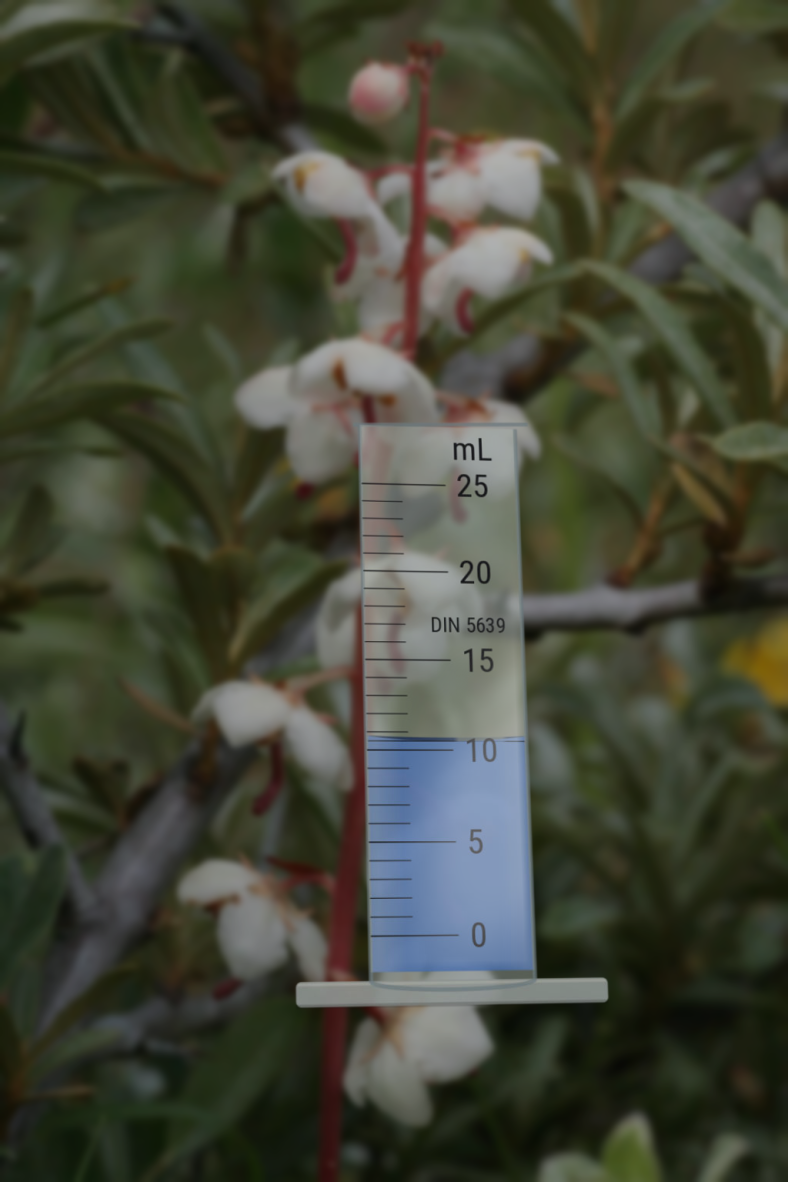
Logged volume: 10.5 mL
